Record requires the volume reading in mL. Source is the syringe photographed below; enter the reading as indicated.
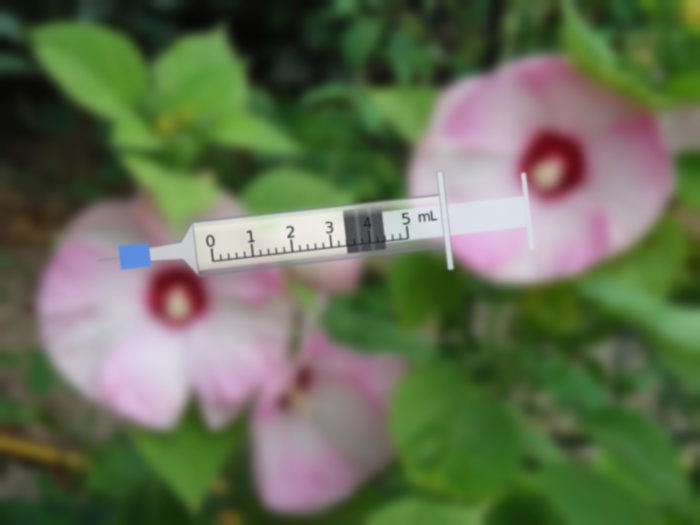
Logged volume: 3.4 mL
